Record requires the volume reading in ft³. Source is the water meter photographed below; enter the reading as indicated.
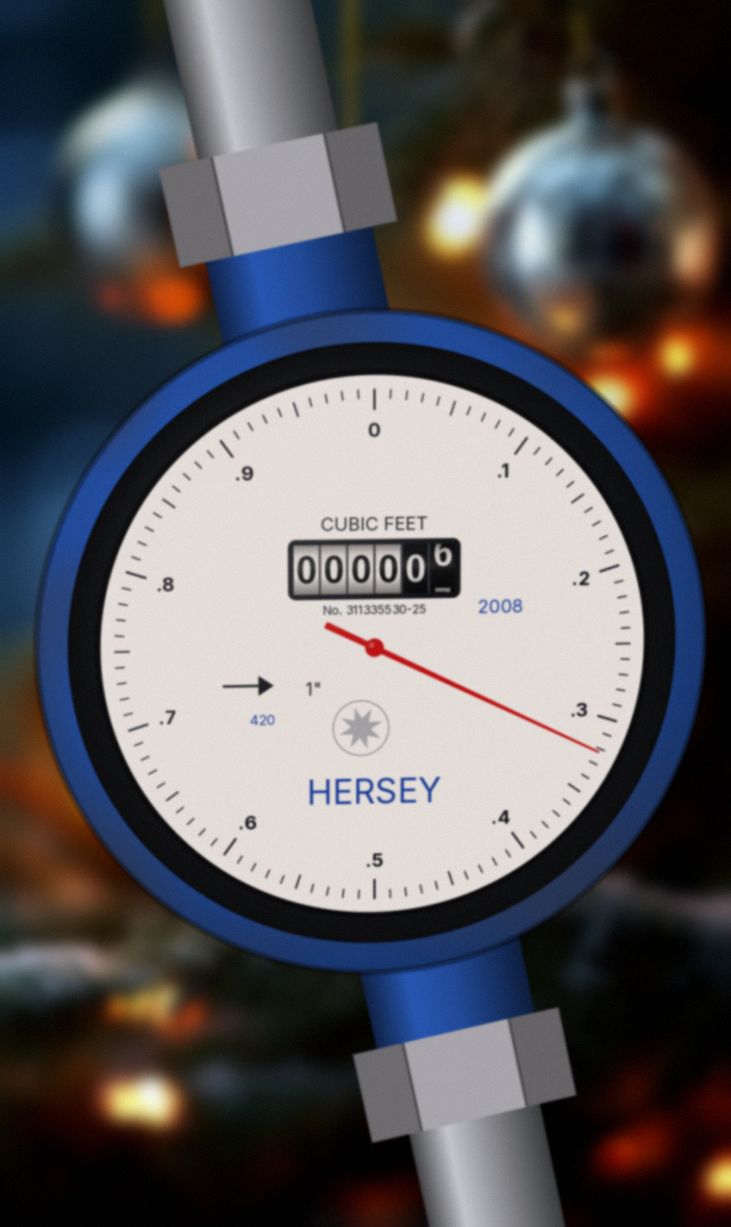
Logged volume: 6.32 ft³
